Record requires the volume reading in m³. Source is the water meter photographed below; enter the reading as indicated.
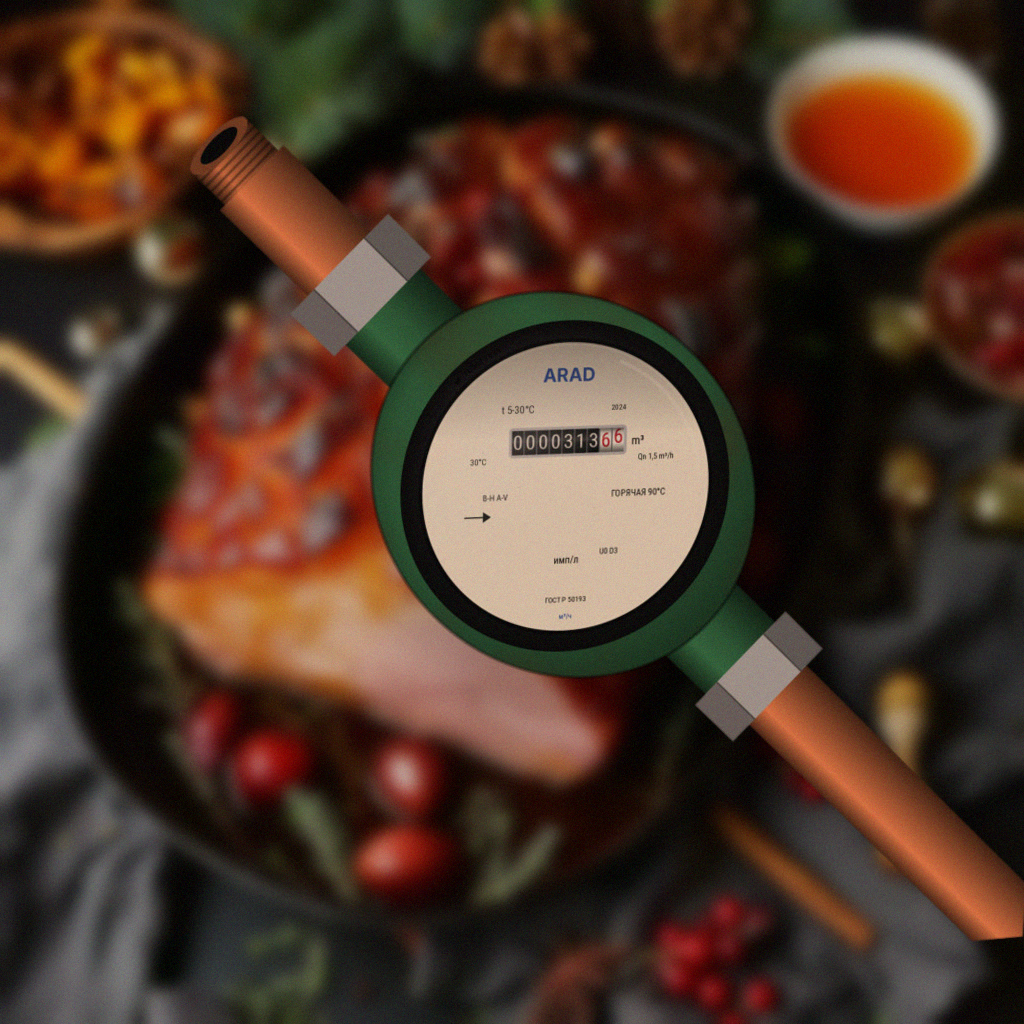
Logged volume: 313.66 m³
